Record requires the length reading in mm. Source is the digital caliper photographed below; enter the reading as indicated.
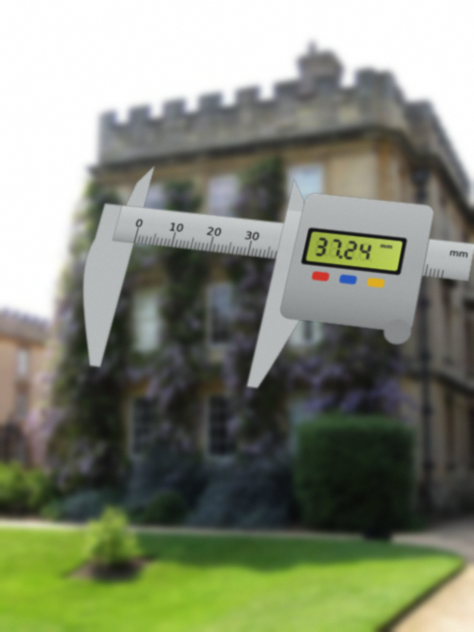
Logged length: 37.24 mm
